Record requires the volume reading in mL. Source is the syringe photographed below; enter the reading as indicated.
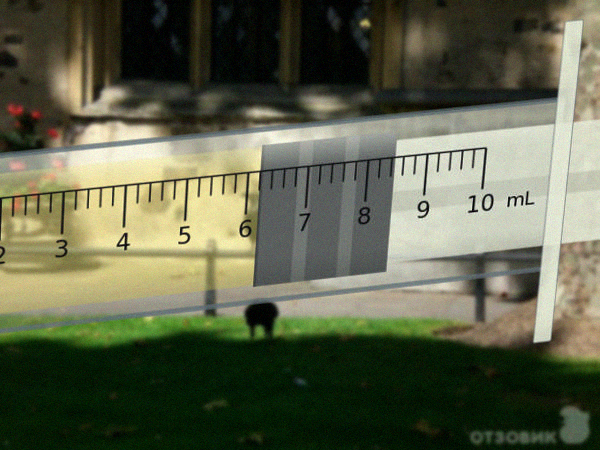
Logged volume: 6.2 mL
